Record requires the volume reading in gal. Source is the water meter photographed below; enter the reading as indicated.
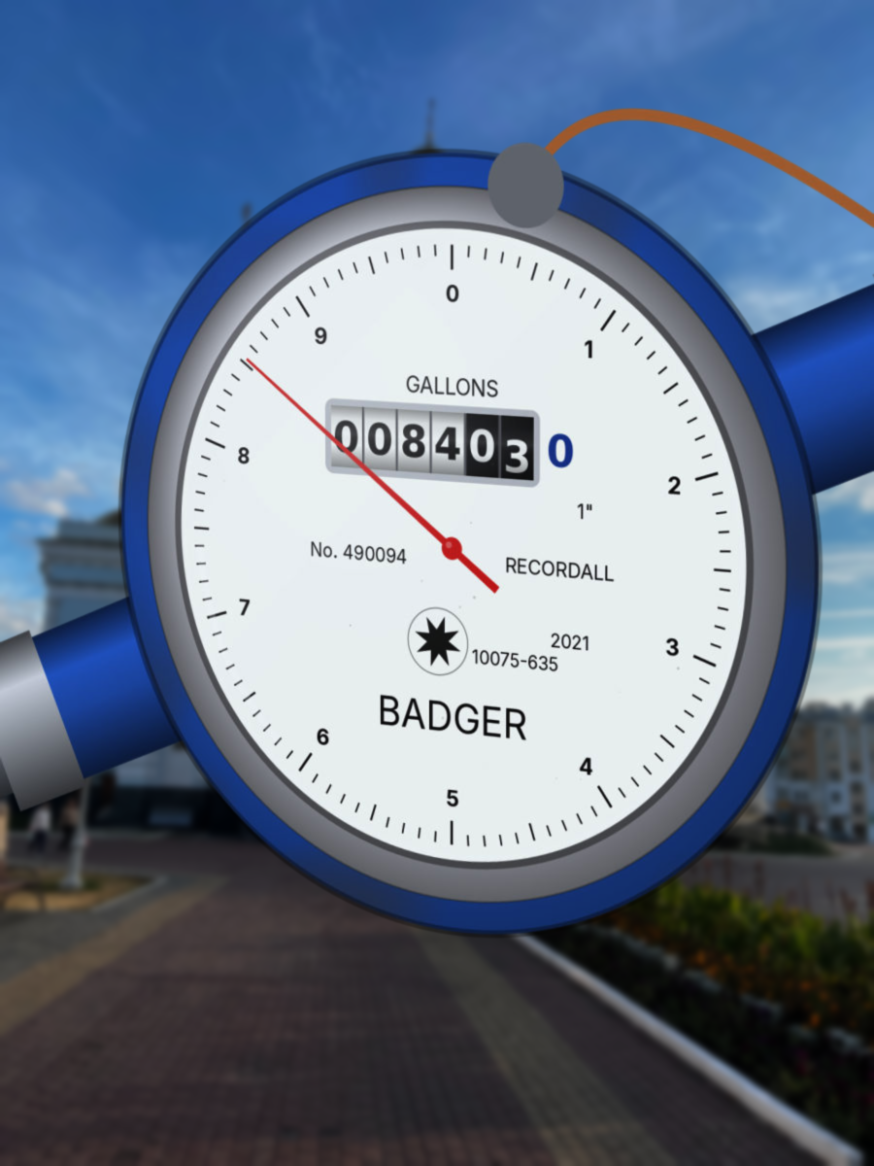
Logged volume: 84028.5 gal
